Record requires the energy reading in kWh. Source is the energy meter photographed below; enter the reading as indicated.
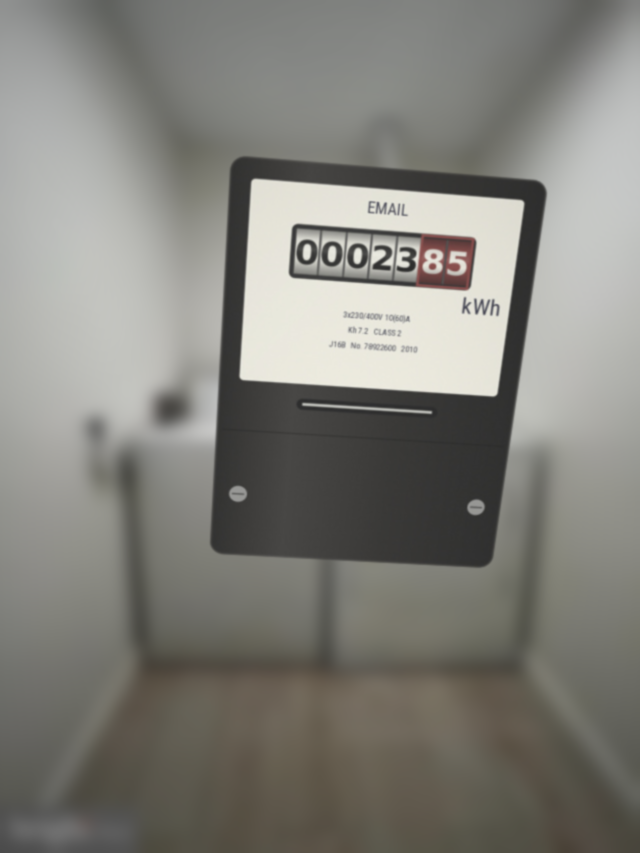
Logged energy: 23.85 kWh
